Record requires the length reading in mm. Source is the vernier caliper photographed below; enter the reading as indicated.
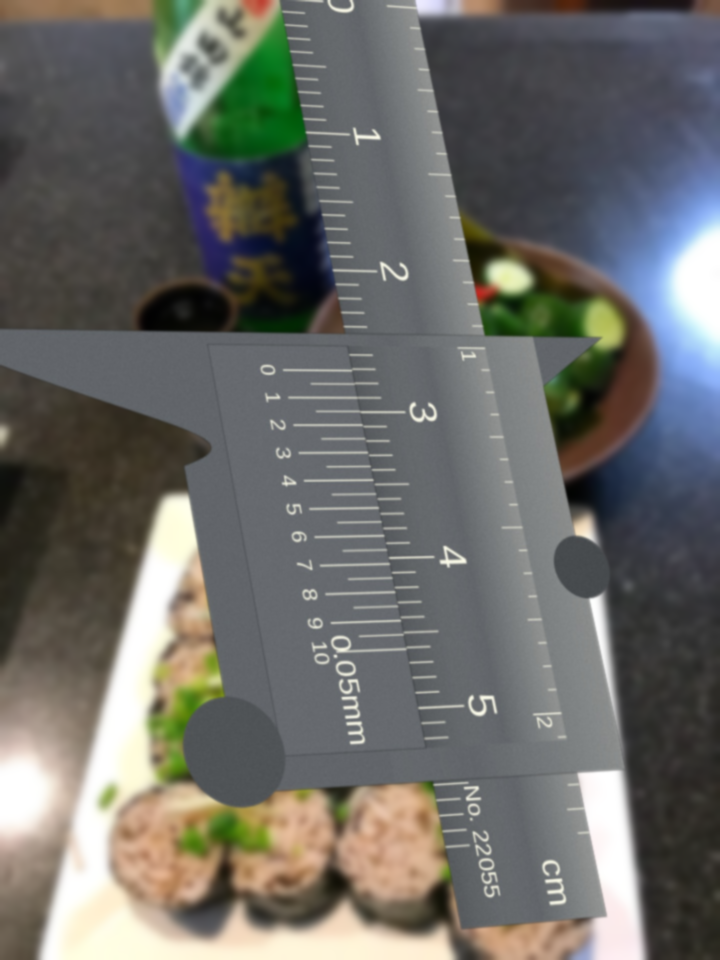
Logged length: 27.1 mm
